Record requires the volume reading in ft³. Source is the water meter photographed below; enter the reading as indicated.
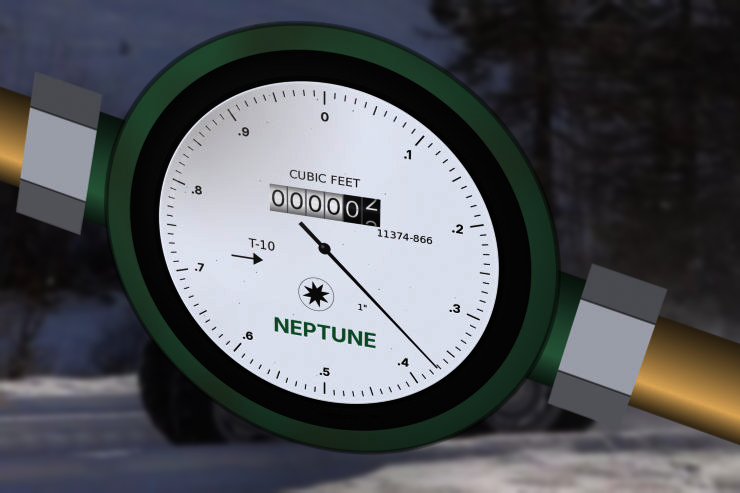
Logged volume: 2.37 ft³
